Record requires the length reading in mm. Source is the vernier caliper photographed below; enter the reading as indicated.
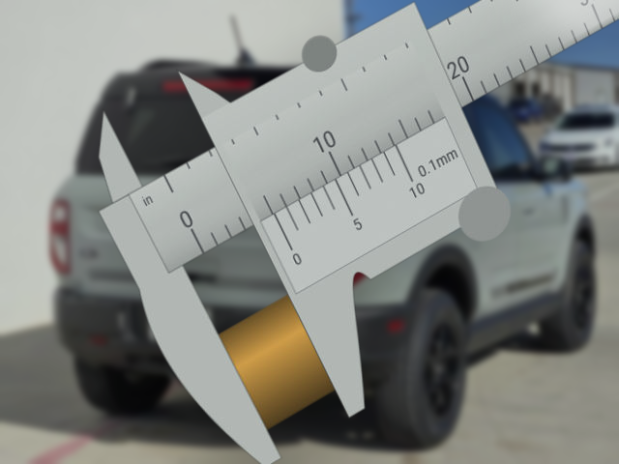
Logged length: 5.1 mm
